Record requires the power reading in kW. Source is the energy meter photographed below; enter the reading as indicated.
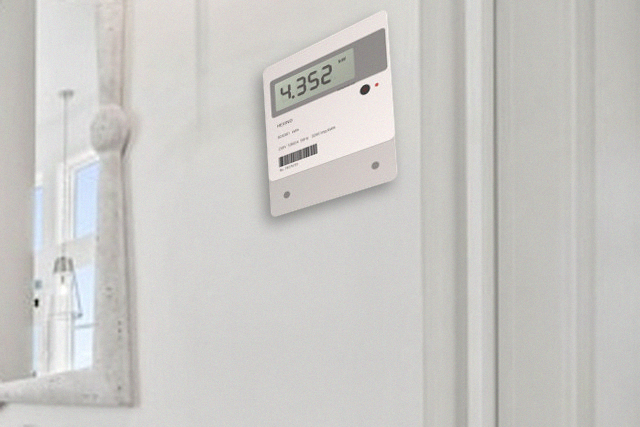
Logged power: 4.352 kW
